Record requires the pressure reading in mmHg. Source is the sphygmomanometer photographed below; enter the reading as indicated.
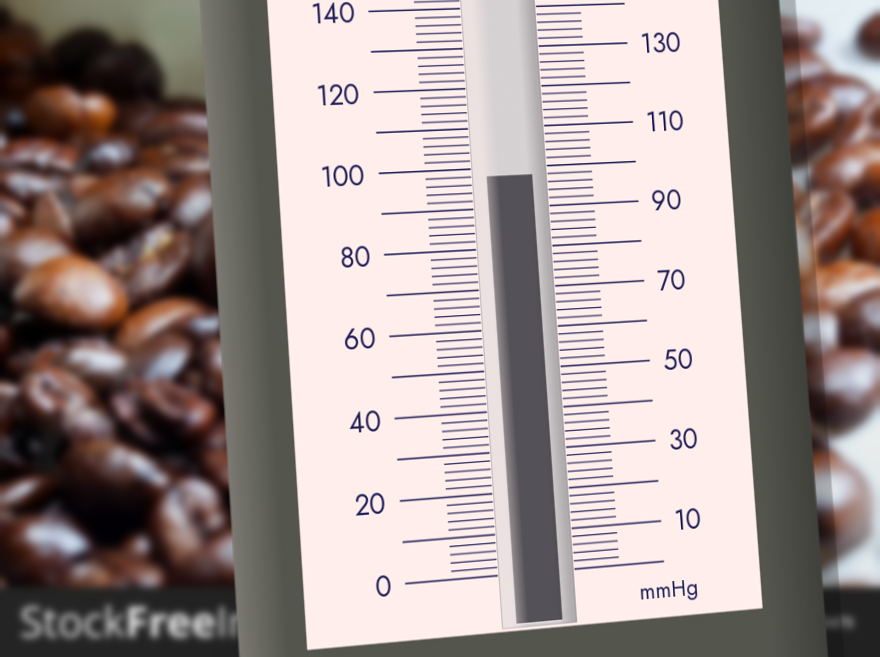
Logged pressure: 98 mmHg
